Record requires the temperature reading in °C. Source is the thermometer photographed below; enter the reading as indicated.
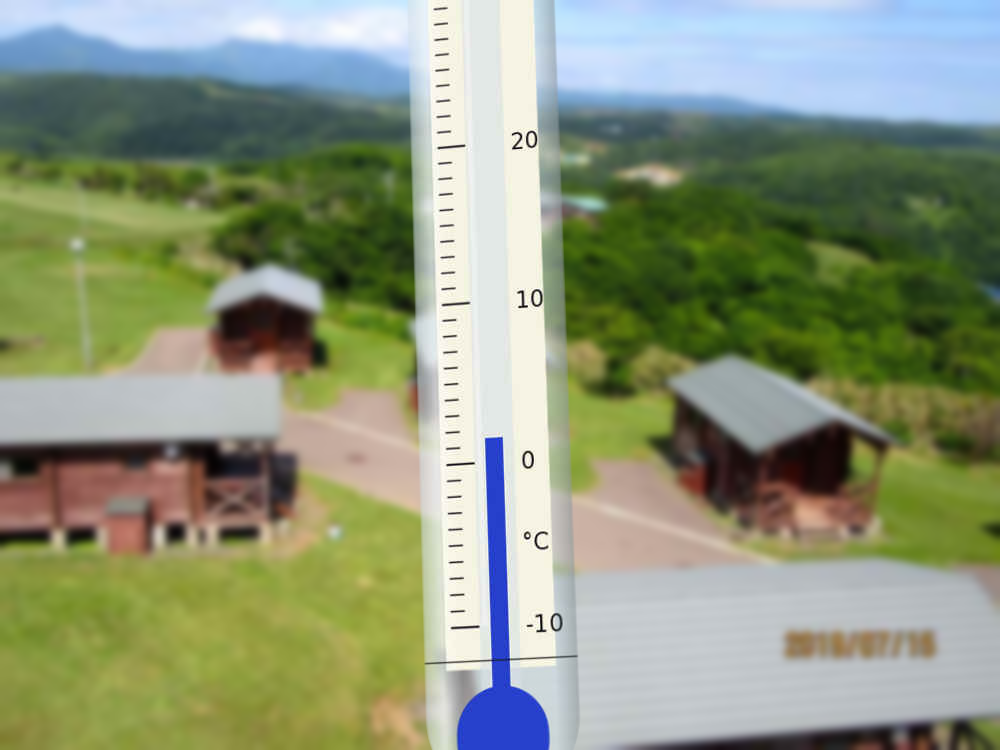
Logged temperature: 1.5 °C
